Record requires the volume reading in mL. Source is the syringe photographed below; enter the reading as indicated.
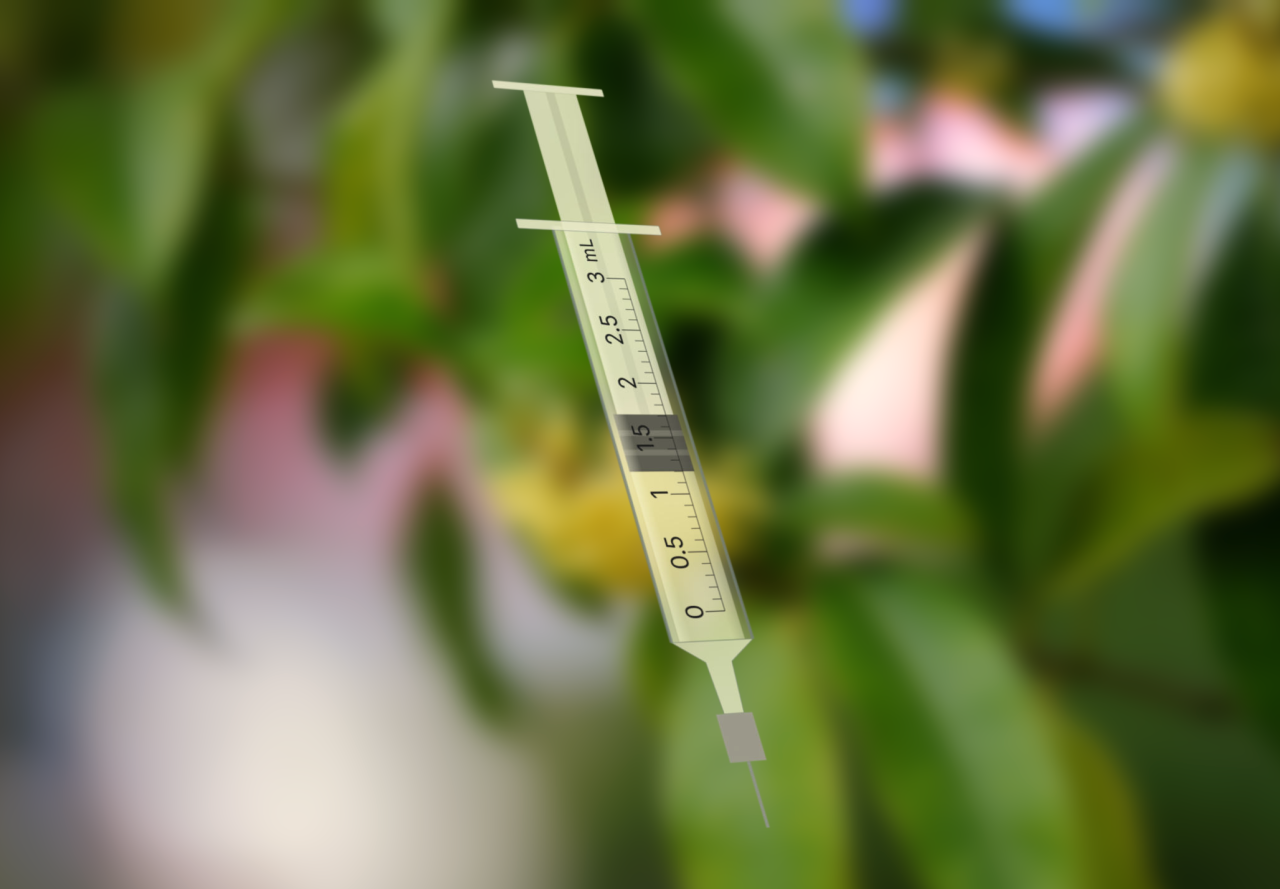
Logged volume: 1.2 mL
